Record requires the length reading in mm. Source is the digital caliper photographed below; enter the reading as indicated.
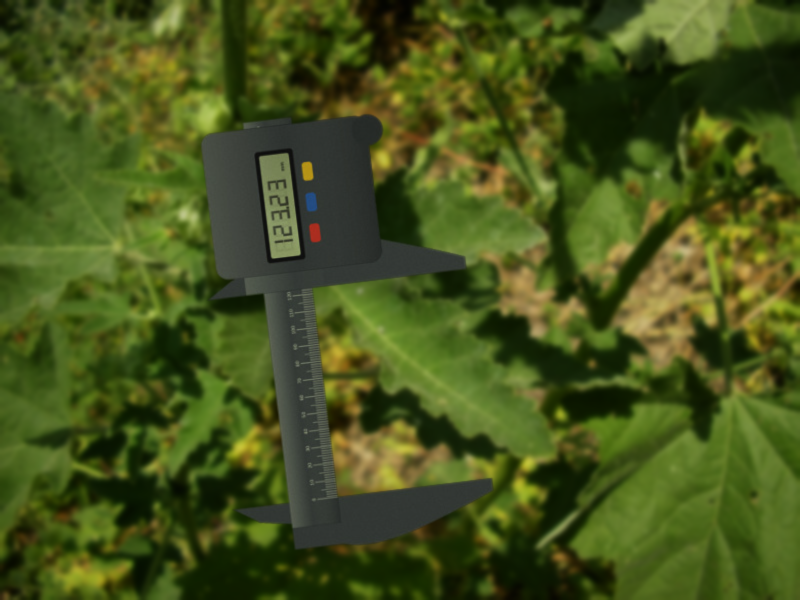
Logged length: 123.23 mm
